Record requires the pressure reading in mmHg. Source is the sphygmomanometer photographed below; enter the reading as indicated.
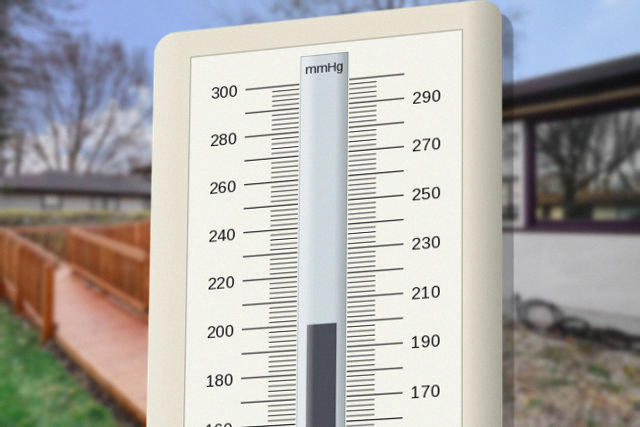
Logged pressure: 200 mmHg
